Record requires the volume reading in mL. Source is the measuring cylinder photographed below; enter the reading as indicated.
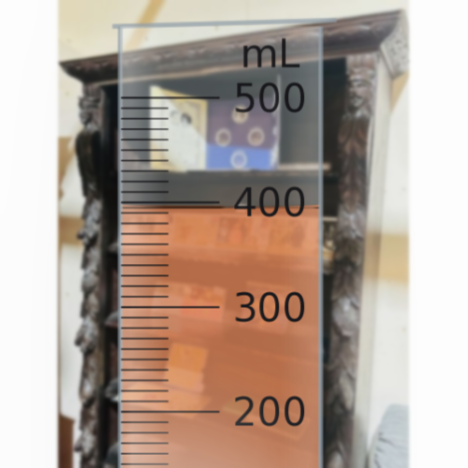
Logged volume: 395 mL
